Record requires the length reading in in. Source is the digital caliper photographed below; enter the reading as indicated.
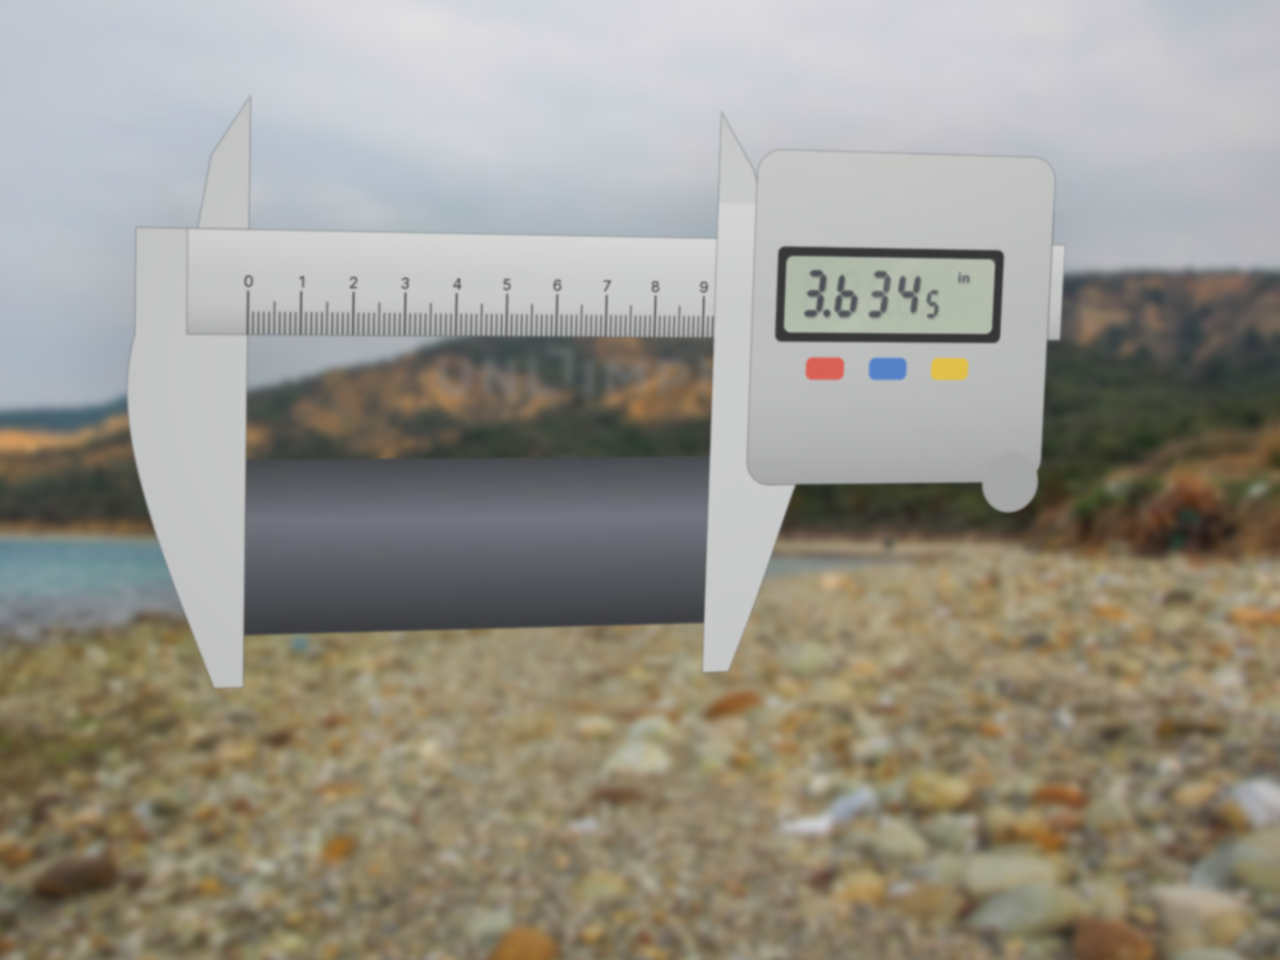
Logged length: 3.6345 in
